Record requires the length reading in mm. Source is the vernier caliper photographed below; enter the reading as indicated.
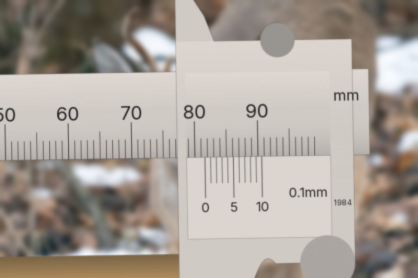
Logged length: 81.6 mm
